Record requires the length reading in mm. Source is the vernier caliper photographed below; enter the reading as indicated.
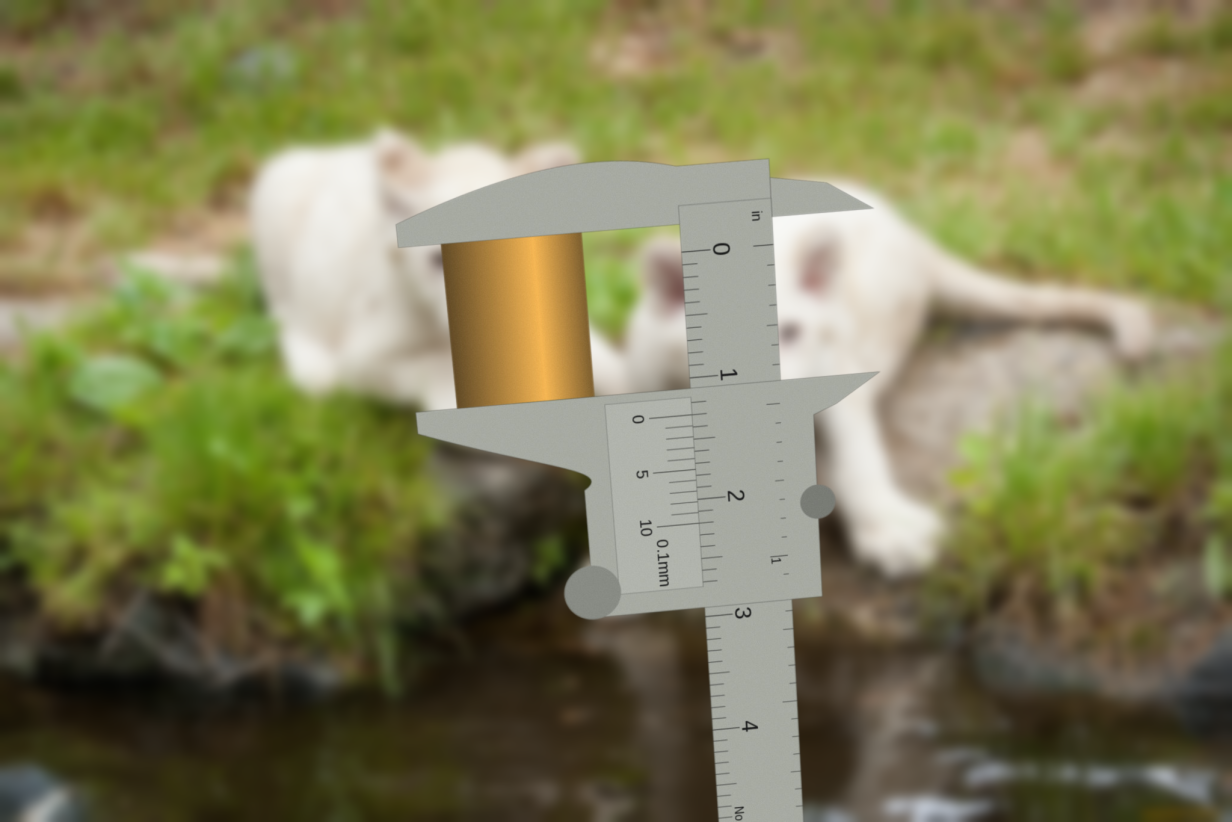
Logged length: 13.0 mm
